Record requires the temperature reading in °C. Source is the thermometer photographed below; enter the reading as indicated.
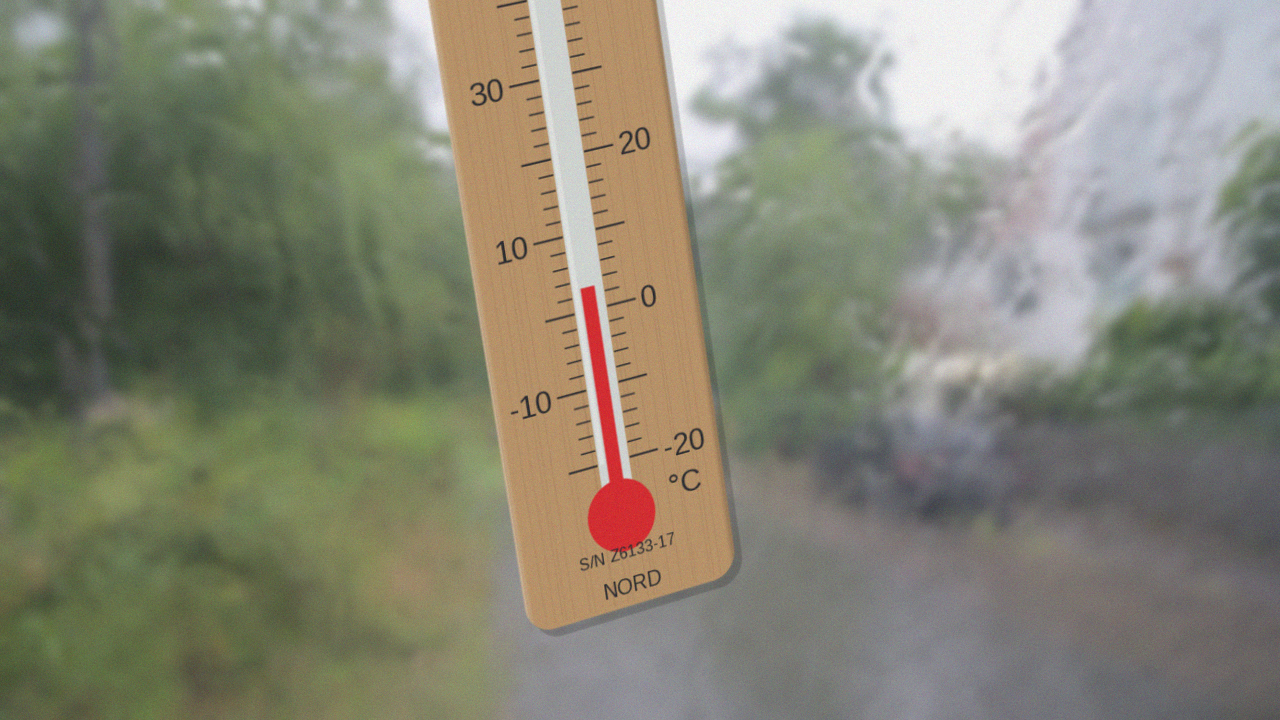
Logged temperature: 3 °C
